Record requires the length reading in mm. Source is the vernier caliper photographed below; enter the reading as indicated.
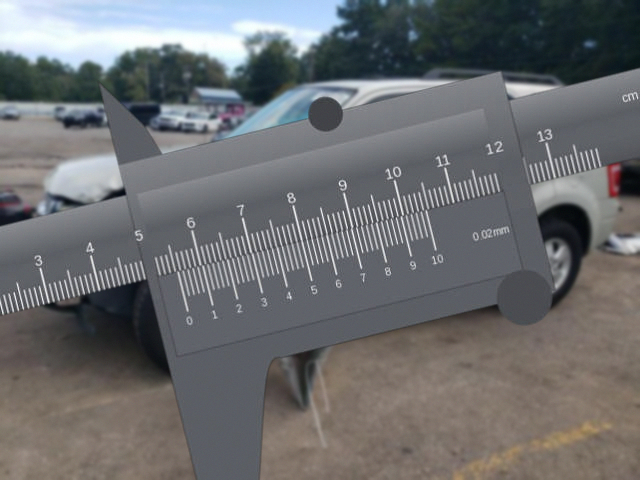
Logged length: 55.5 mm
